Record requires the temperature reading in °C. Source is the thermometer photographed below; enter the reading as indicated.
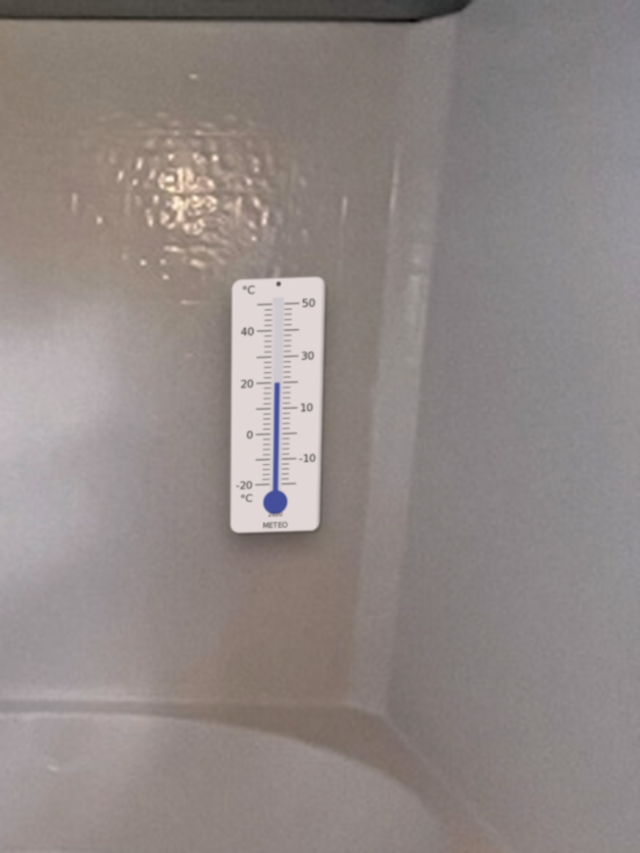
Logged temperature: 20 °C
